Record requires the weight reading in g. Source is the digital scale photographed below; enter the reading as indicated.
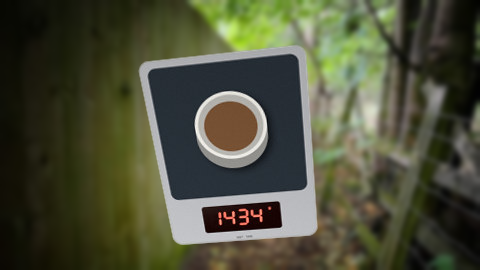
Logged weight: 1434 g
